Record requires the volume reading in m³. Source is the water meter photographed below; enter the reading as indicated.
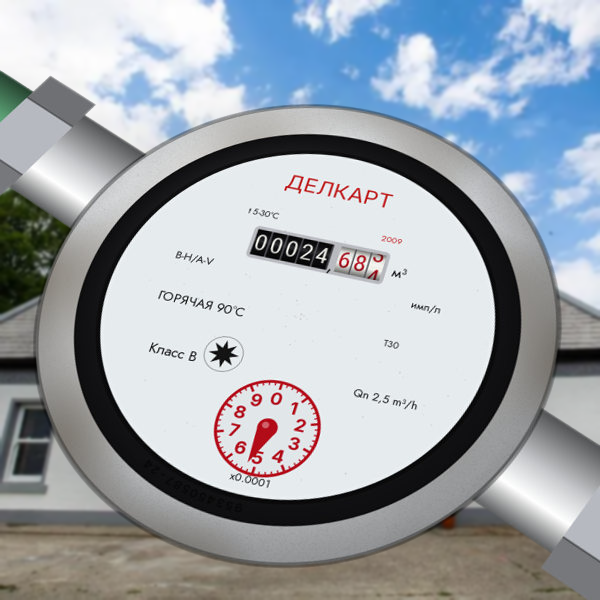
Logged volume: 24.6835 m³
